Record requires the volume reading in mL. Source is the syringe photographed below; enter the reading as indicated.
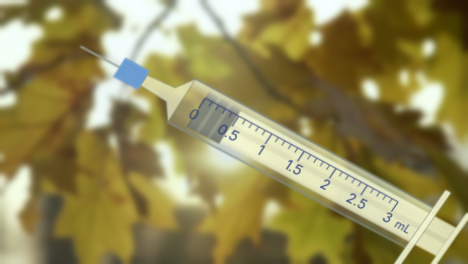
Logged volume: 0 mL
